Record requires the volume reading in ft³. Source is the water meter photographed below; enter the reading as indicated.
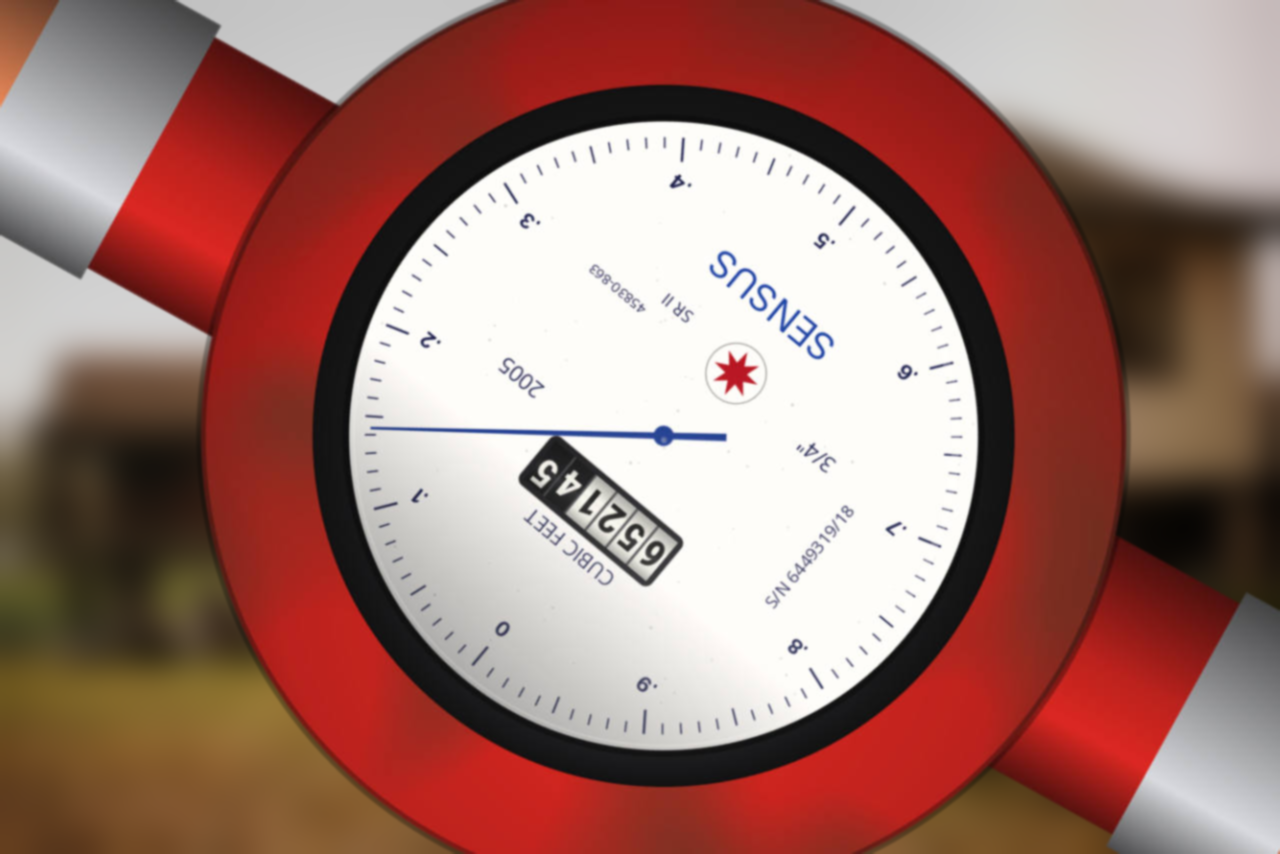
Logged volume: 652145.14 ft³
